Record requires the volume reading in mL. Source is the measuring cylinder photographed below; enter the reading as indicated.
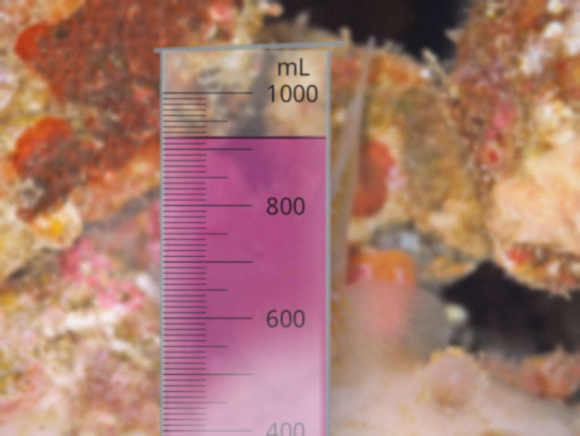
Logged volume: 920 mL
